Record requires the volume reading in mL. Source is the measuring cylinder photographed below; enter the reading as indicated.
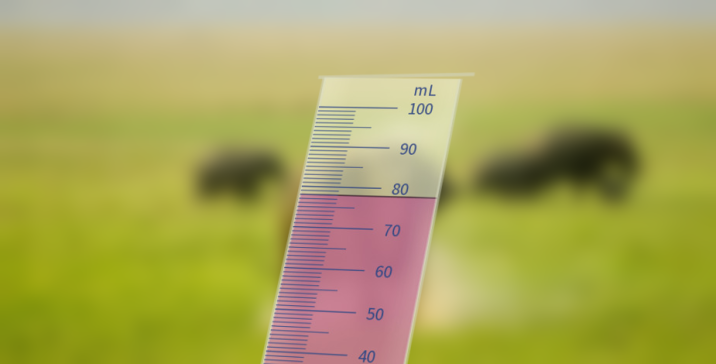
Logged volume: 78 mL
